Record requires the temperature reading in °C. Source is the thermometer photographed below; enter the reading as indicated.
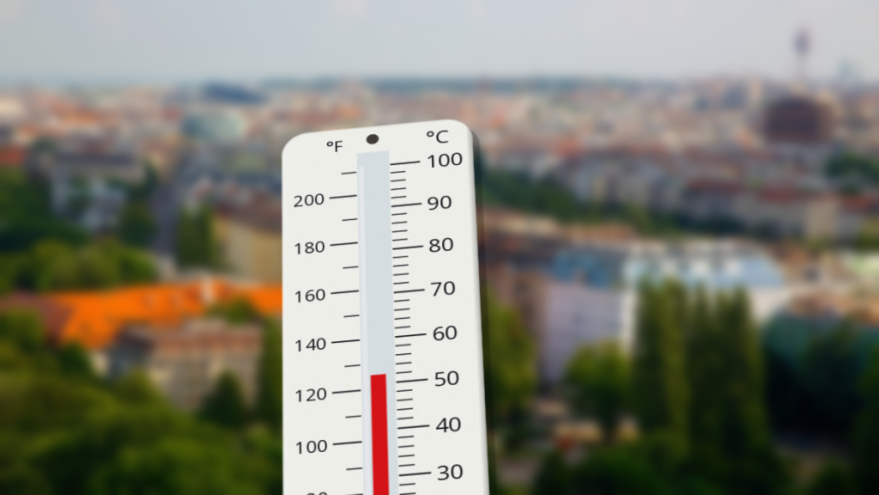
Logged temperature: 52 °C
